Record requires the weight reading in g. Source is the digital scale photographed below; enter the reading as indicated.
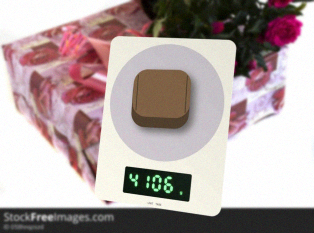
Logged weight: 4106 g
